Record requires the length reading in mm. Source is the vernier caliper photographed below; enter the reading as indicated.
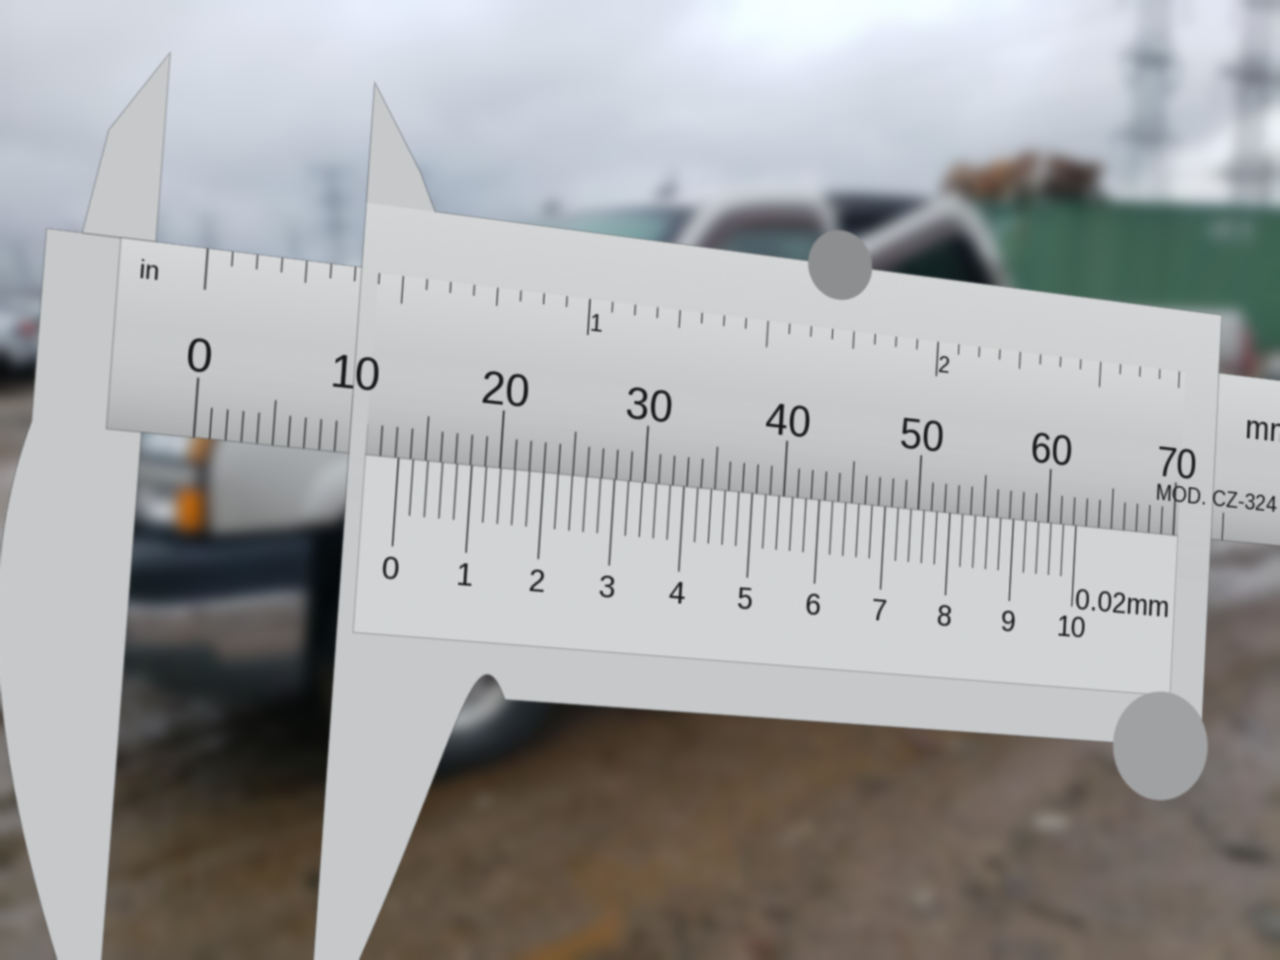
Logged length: 13.2 mm
